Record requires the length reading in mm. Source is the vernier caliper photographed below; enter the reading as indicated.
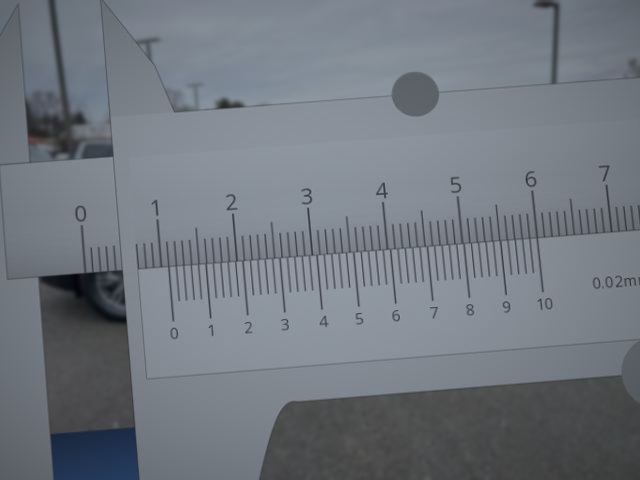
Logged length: 11.0 mm
